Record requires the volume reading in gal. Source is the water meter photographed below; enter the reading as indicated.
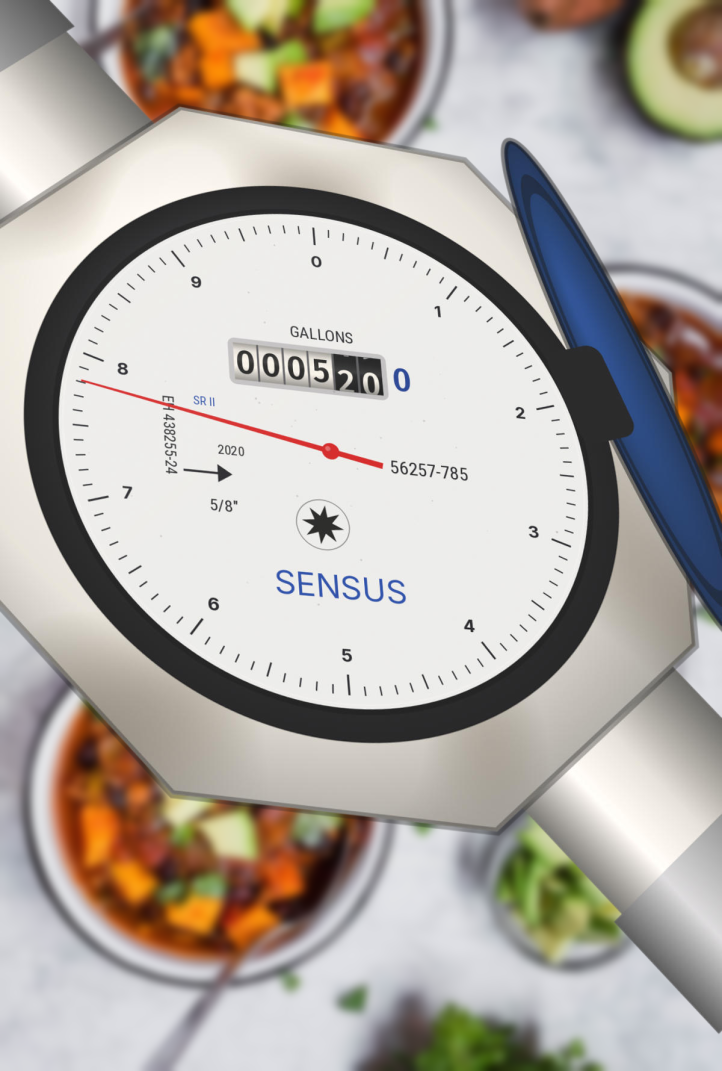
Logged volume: 5197.8 gal
